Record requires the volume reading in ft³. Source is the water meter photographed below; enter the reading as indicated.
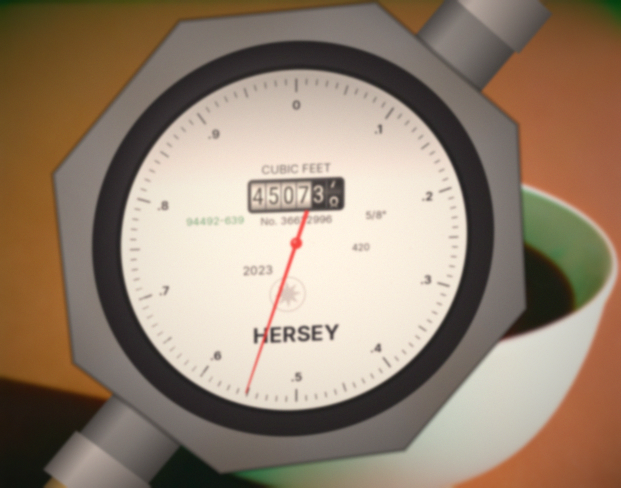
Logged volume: 450737.55 ft³
